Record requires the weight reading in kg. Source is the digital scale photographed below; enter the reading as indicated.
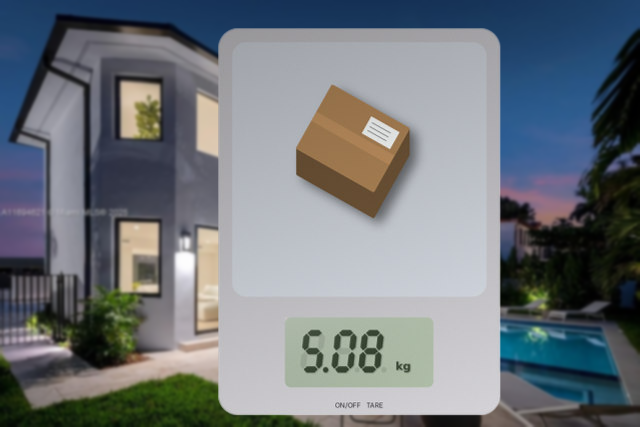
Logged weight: 5.08 kg
